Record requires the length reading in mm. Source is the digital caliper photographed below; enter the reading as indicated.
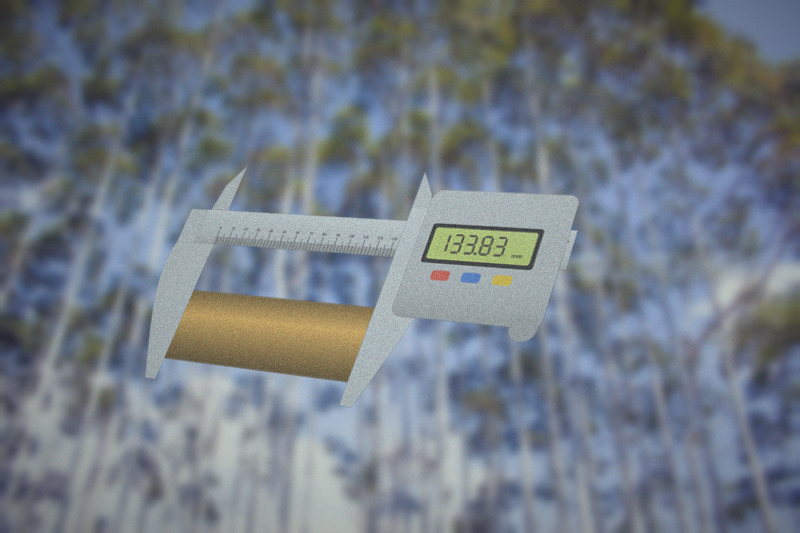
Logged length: 133.83 mm
